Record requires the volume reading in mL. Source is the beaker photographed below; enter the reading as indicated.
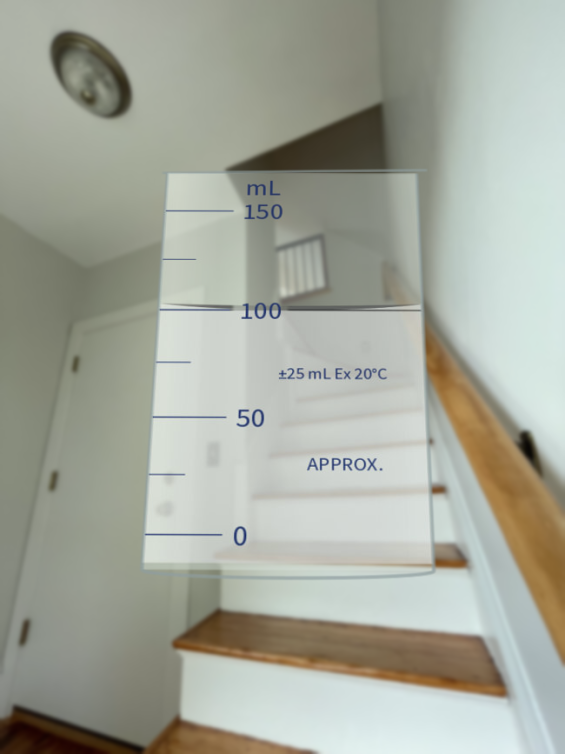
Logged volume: 100 mL
